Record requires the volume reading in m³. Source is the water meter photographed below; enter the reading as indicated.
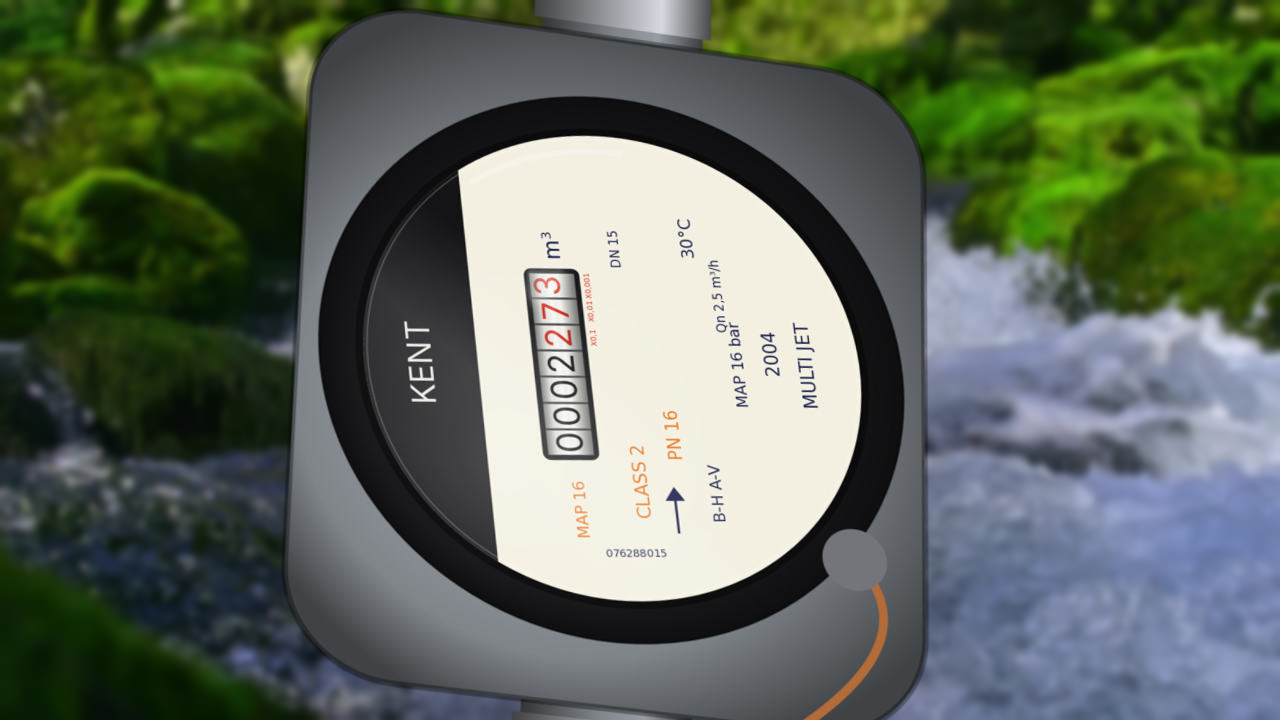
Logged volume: 2.273 m³
